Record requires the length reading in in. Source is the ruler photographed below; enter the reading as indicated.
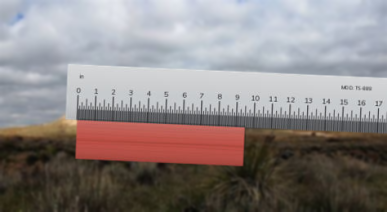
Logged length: 9.5 in
